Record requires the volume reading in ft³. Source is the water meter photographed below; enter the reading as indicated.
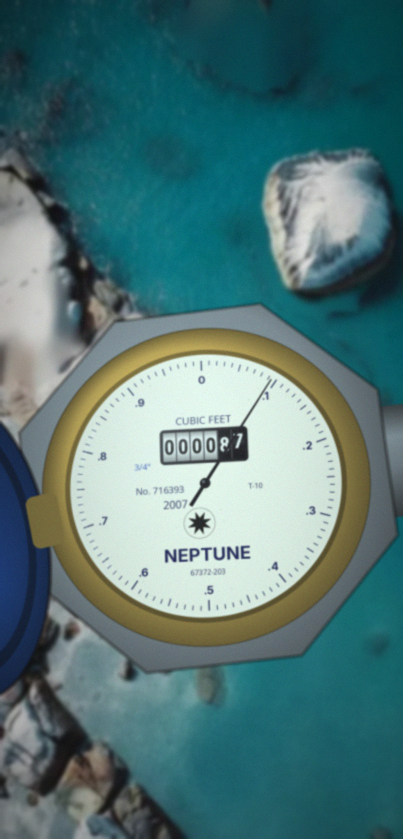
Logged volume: 87.09 ft³
